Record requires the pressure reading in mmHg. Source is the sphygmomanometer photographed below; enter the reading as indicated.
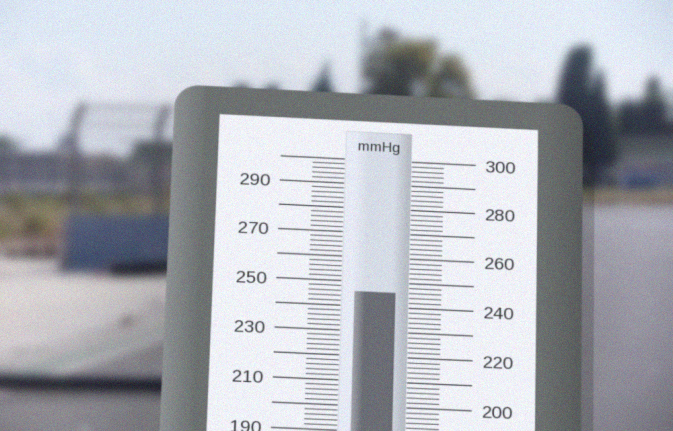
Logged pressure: 246 mmHg
